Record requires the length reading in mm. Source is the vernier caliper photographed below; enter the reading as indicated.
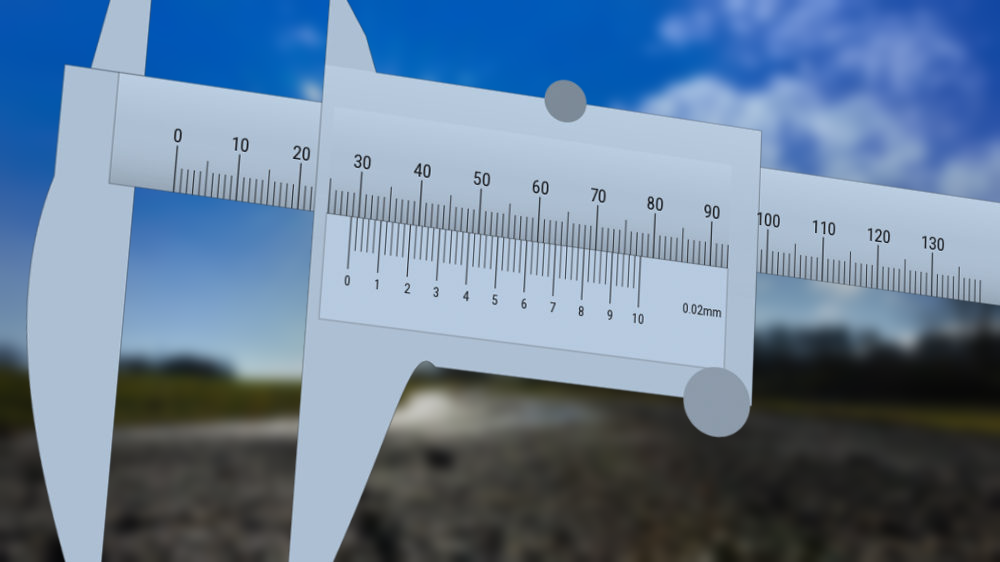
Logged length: 28.8 mm
